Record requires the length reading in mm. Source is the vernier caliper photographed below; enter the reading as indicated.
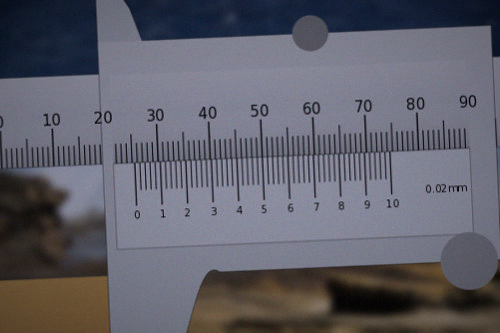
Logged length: 25.5 mm
